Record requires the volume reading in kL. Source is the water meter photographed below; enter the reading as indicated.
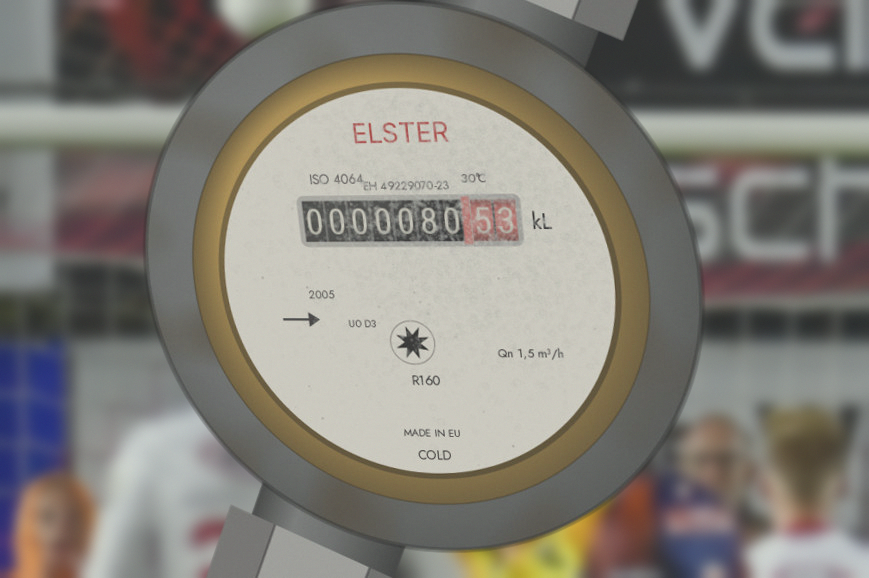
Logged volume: 80.53 kL
